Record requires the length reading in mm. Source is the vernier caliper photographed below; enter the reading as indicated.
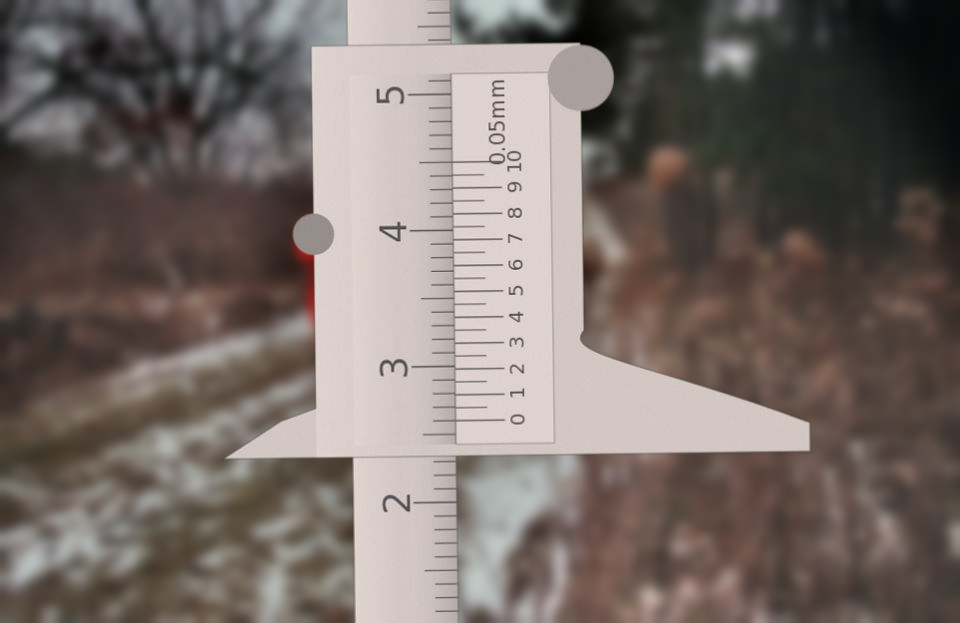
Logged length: 26.0 mm
